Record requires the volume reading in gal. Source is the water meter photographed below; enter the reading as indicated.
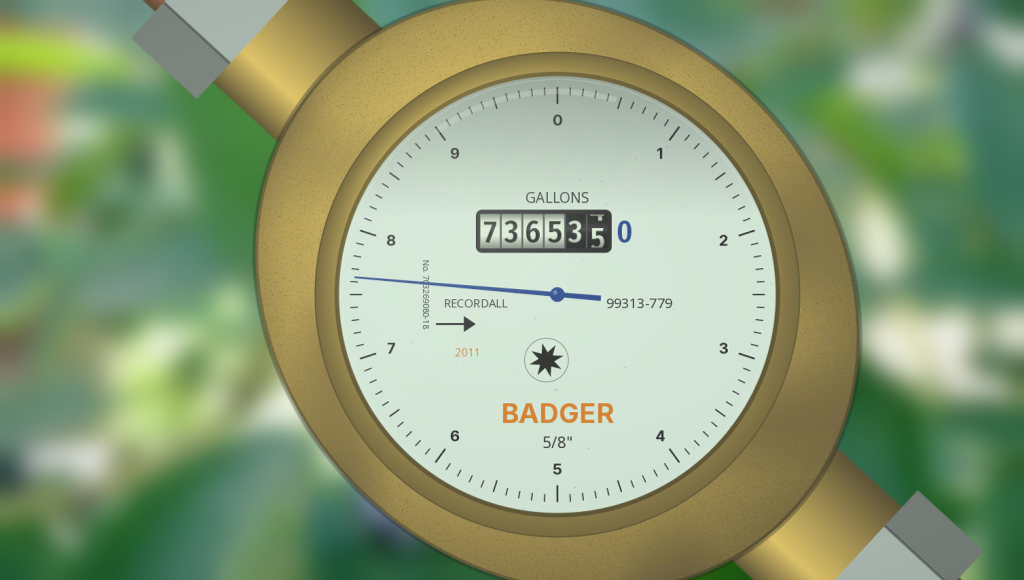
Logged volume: 7365347.6 gal
